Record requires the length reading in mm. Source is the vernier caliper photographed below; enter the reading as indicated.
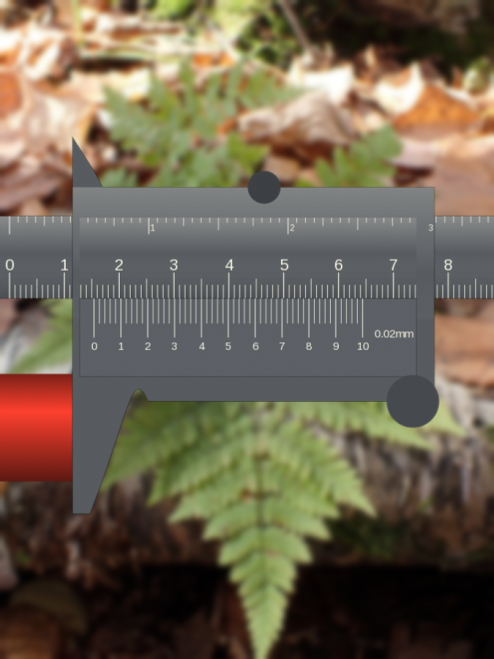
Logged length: 15.4 mm
